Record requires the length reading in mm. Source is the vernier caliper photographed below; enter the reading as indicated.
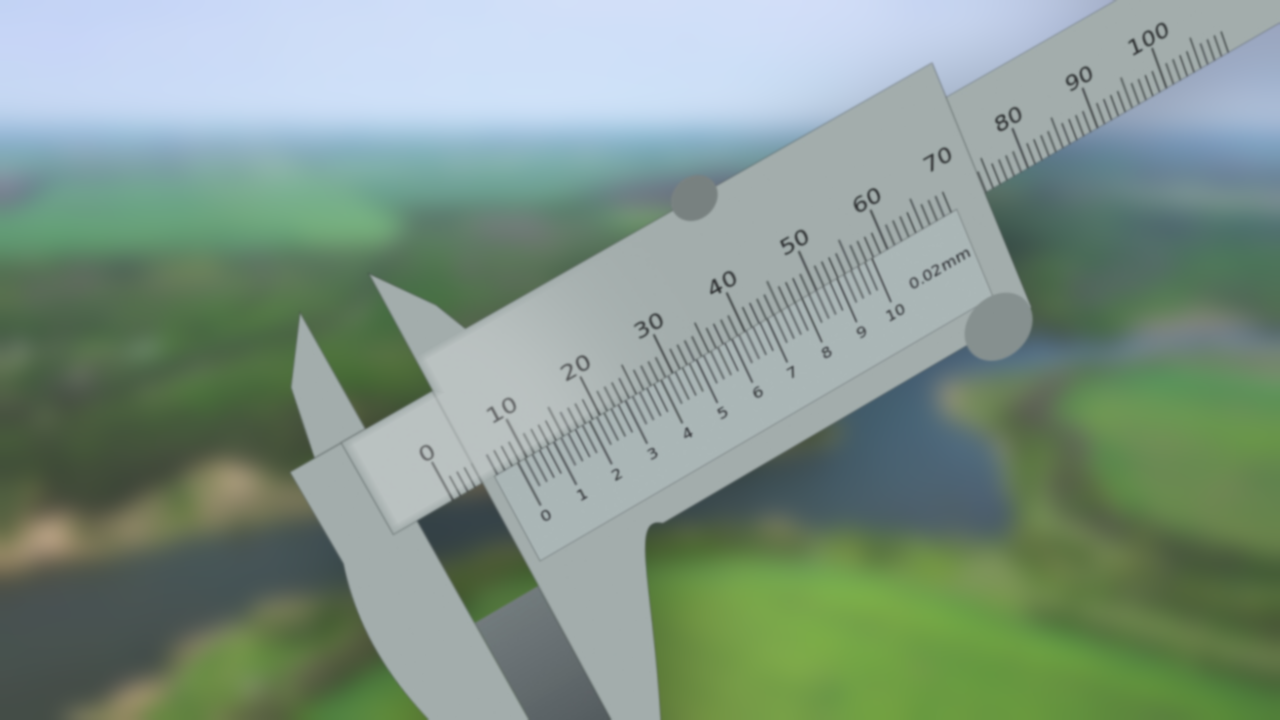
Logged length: 8.8 mm
